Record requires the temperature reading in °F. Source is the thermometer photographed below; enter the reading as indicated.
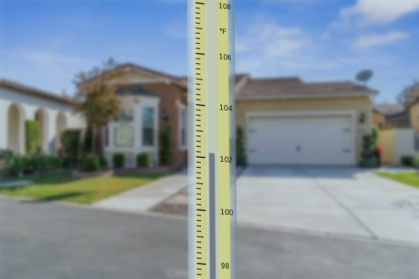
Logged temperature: 102.2 °F
